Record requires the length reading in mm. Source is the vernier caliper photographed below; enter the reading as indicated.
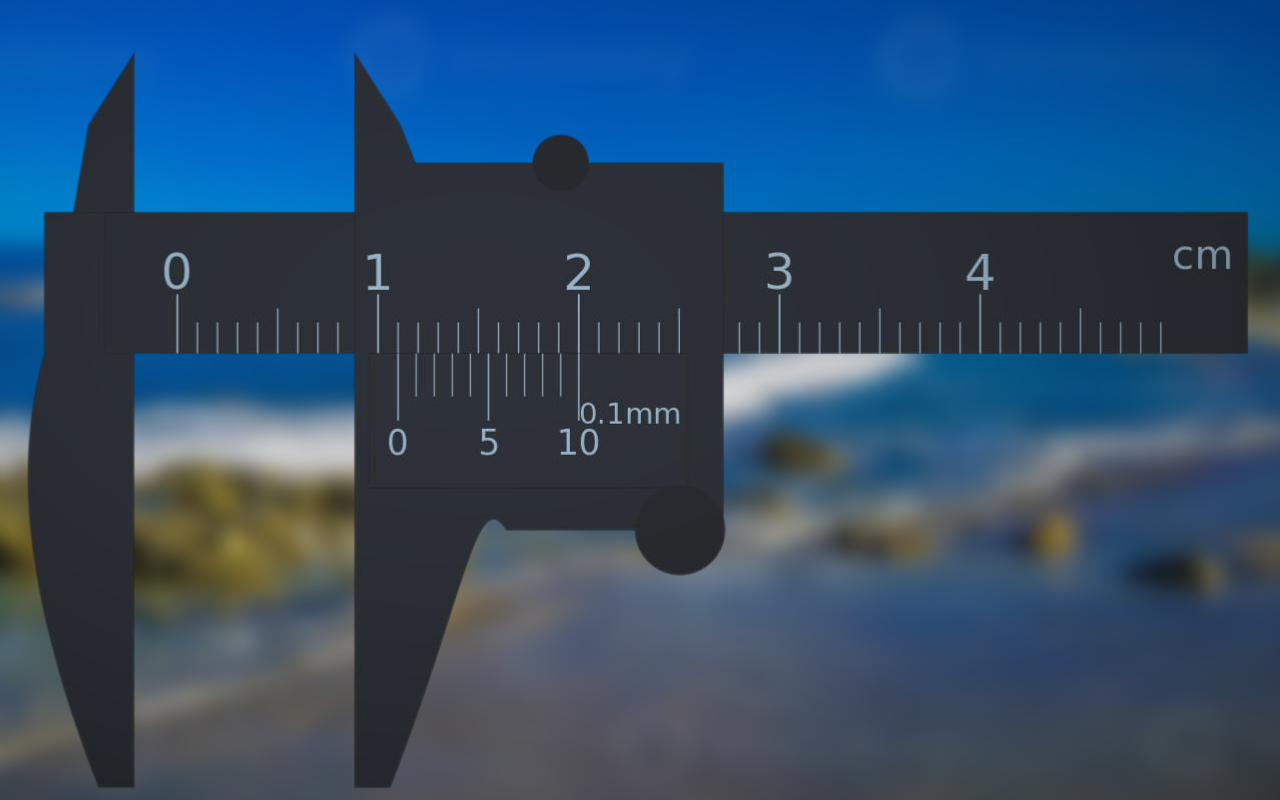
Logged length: 11.0 mm
